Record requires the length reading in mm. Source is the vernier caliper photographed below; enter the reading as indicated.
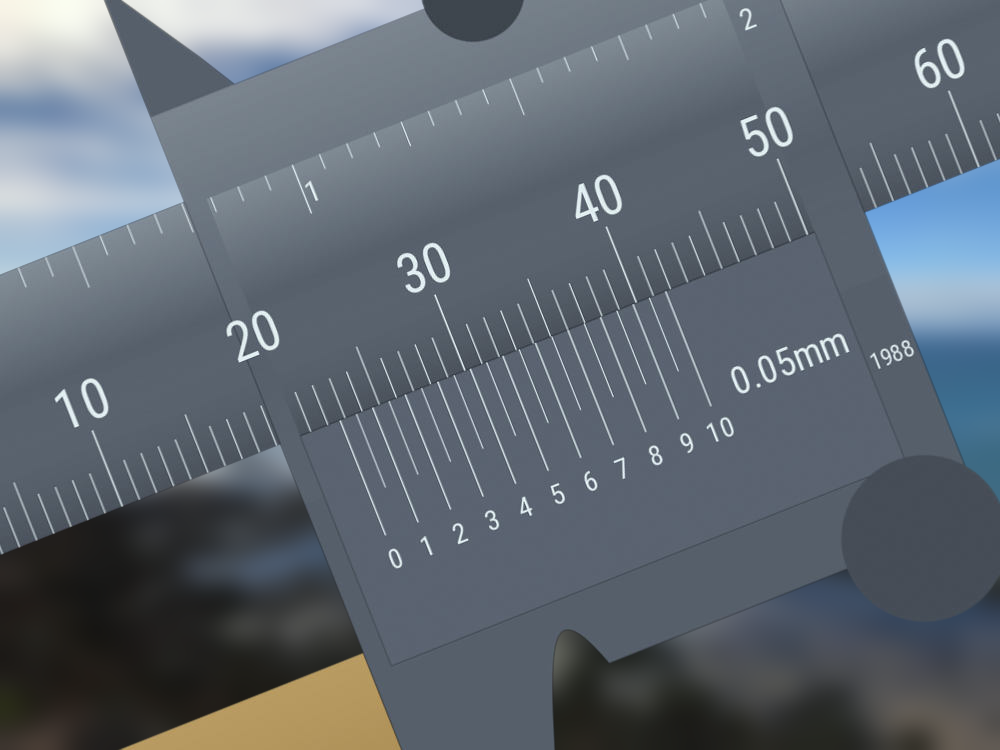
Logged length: 22.7 mm
